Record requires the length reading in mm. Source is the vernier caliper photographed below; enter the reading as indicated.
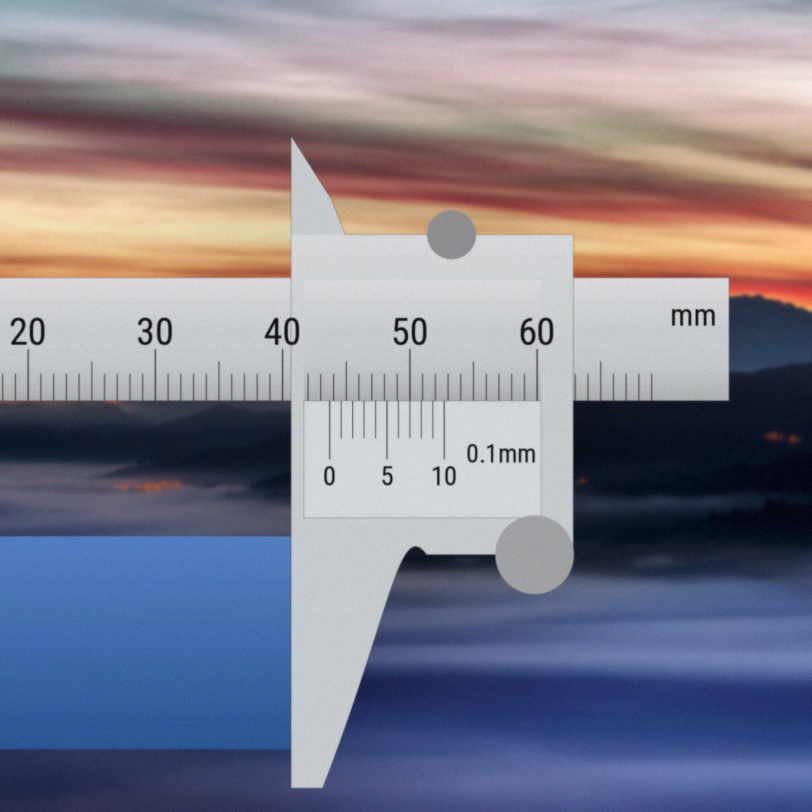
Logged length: 43.7 mm
